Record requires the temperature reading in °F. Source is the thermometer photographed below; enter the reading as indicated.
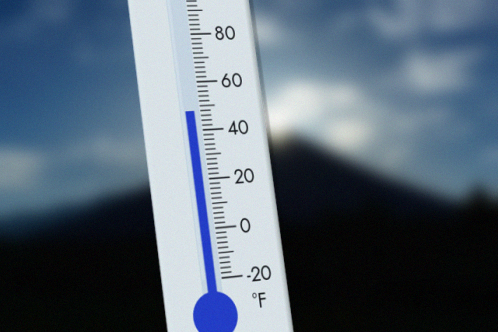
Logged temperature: 48 °F
